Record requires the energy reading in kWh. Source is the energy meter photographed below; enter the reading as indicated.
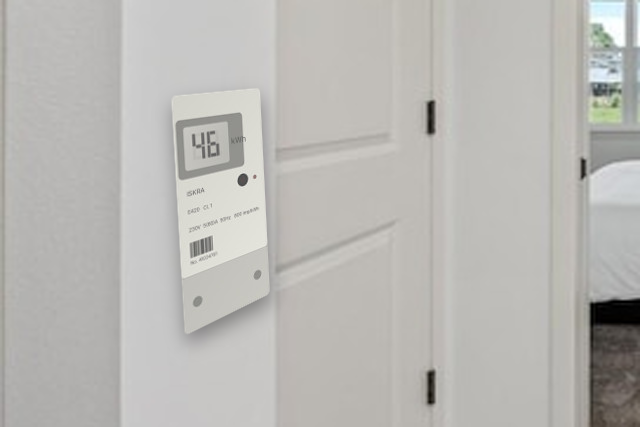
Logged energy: 46 kWh
